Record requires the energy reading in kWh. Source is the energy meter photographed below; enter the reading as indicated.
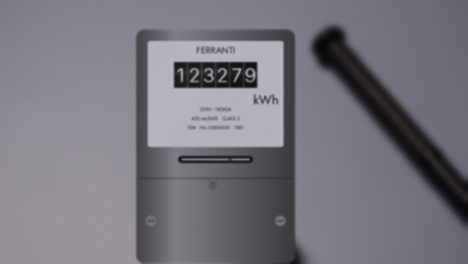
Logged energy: 123279 kWh
